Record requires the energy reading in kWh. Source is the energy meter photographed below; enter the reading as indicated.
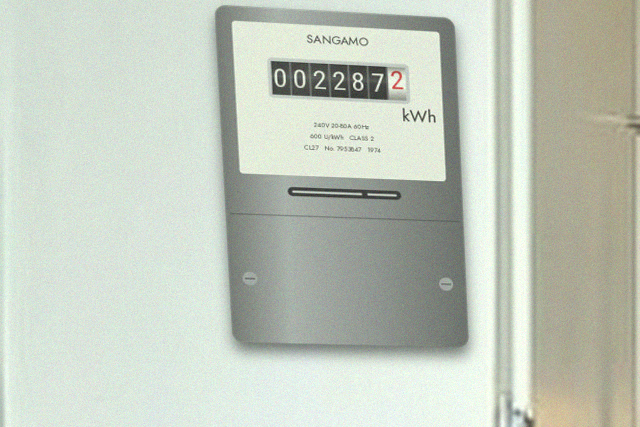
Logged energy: 2287.2 kWh
